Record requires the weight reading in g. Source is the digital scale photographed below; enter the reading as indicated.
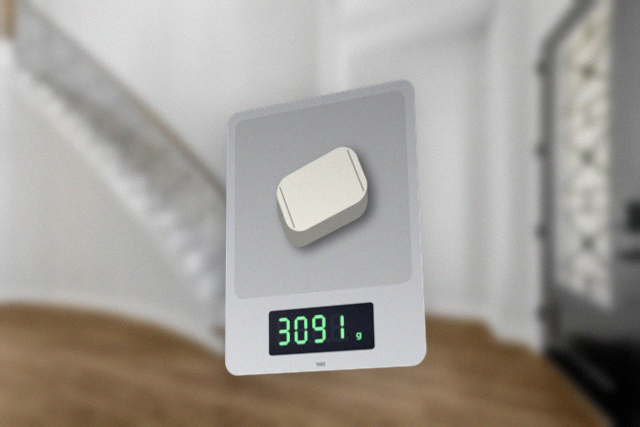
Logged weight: 3091 g
